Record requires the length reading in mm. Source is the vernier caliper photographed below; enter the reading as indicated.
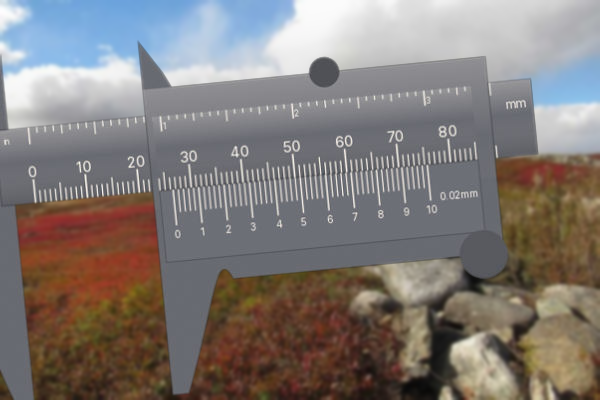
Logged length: 26.5 mm
